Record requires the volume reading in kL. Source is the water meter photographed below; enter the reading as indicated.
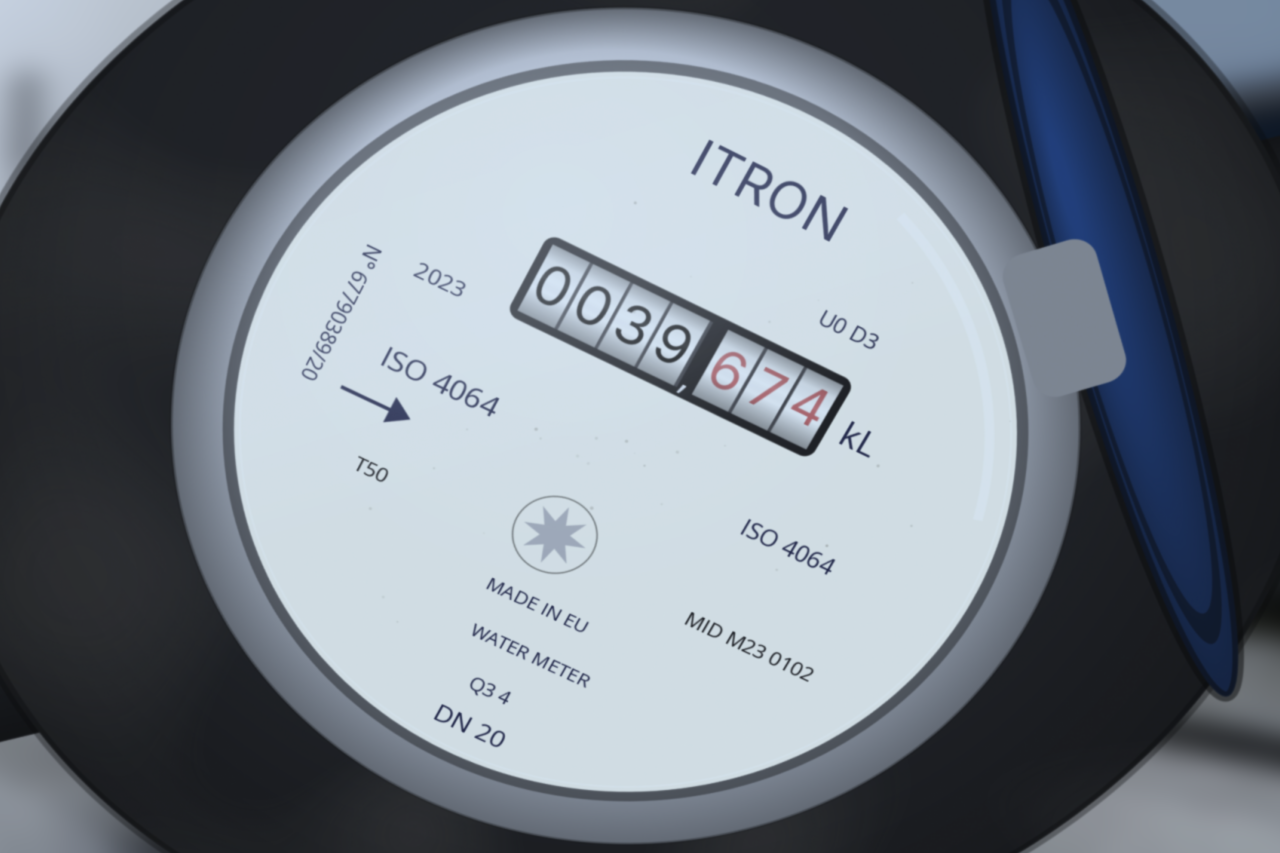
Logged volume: 39.674 kL
